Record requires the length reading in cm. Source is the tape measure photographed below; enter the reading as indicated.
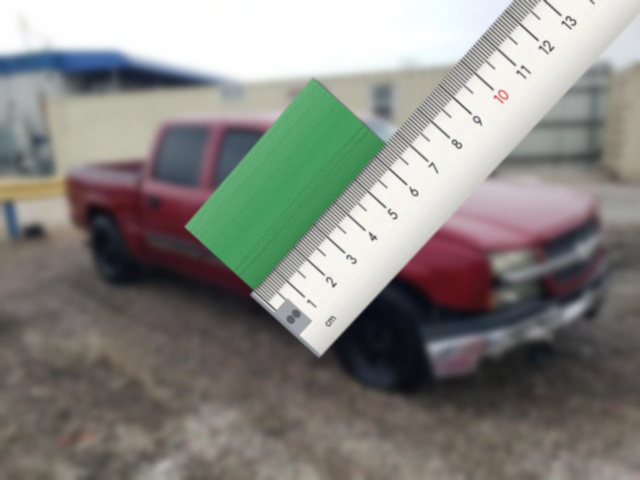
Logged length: 6.5 cm
